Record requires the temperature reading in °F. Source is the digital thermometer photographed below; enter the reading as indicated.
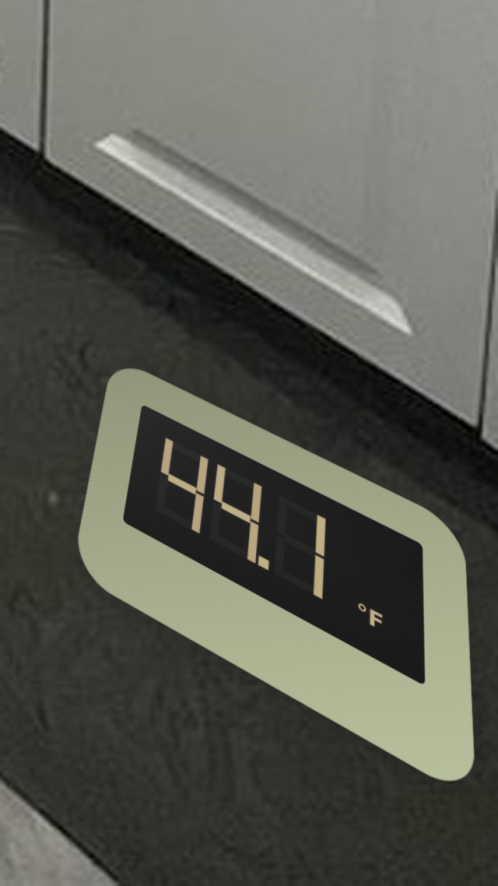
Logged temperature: 44.1 °F
